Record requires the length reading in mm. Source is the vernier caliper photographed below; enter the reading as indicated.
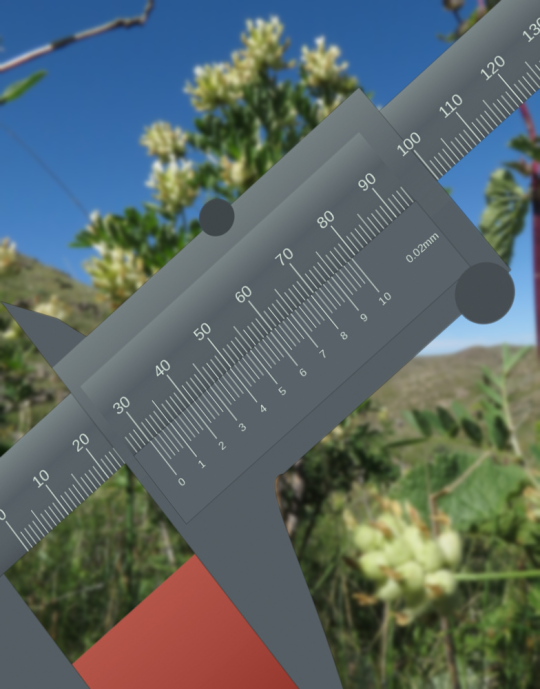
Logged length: 30.2 mm
